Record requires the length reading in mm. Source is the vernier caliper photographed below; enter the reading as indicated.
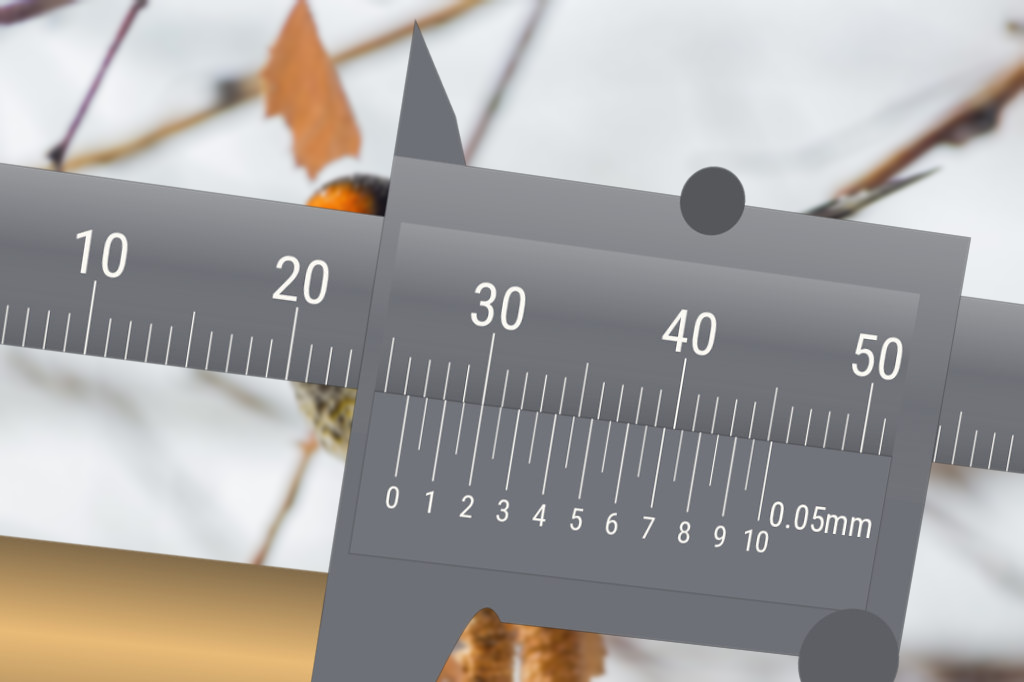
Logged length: 26.2 mm
